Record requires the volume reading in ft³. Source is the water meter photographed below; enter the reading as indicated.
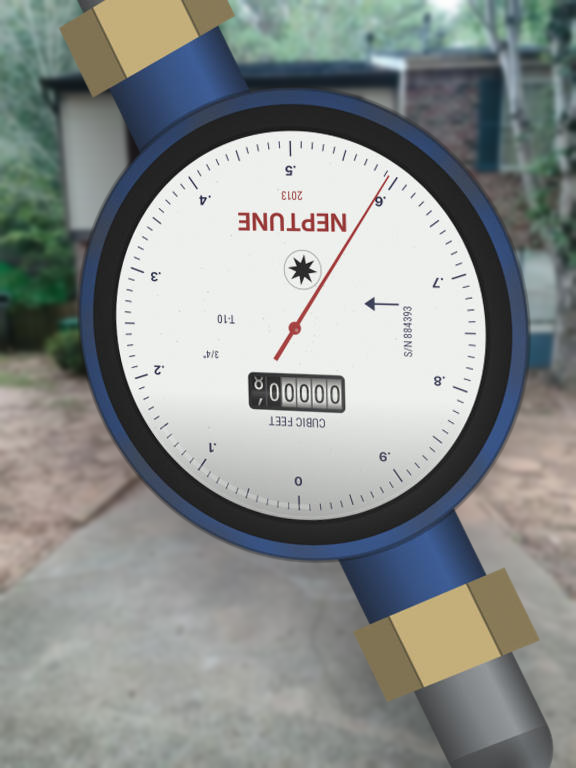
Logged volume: 7.59 ft³
